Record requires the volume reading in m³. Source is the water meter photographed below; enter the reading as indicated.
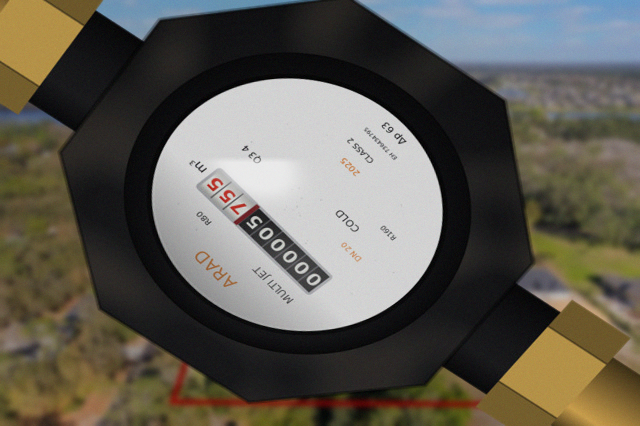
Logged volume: 5.755 m³
